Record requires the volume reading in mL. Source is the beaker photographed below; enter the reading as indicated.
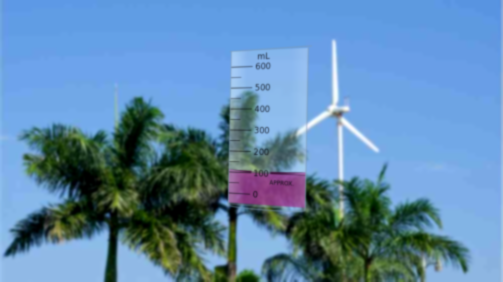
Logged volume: 100 mL
